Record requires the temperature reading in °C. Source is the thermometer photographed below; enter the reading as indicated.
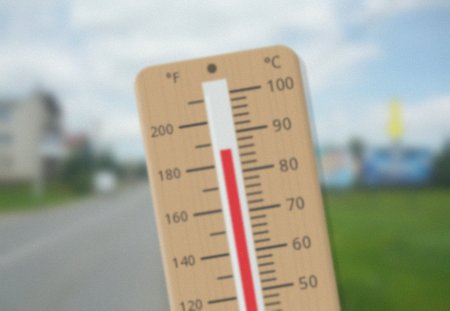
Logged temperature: 86 °C
